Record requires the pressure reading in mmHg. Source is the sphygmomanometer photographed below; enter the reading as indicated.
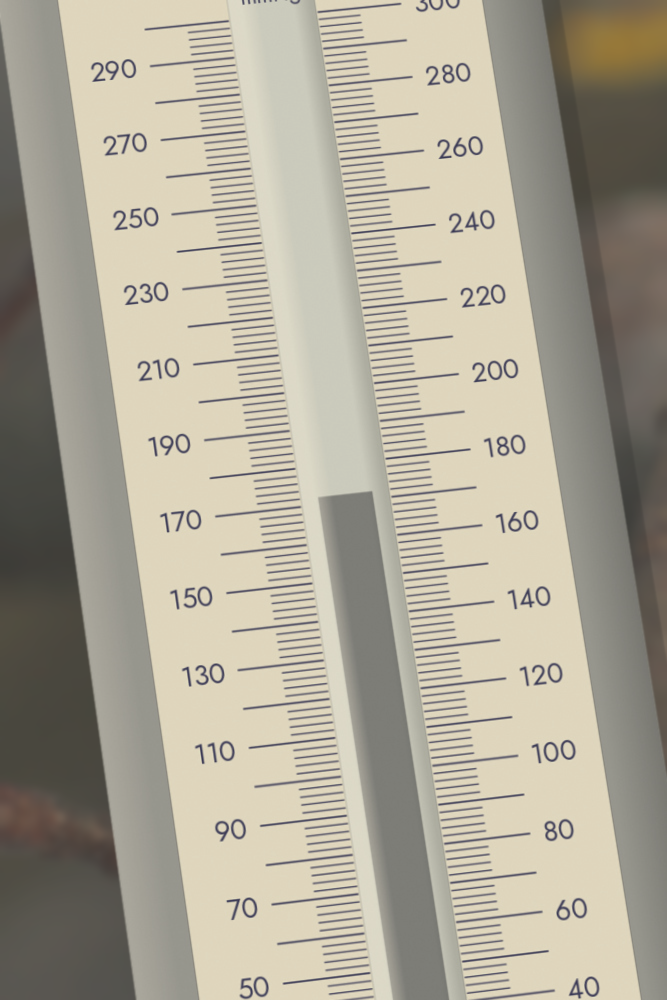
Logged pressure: 172 mmHg
